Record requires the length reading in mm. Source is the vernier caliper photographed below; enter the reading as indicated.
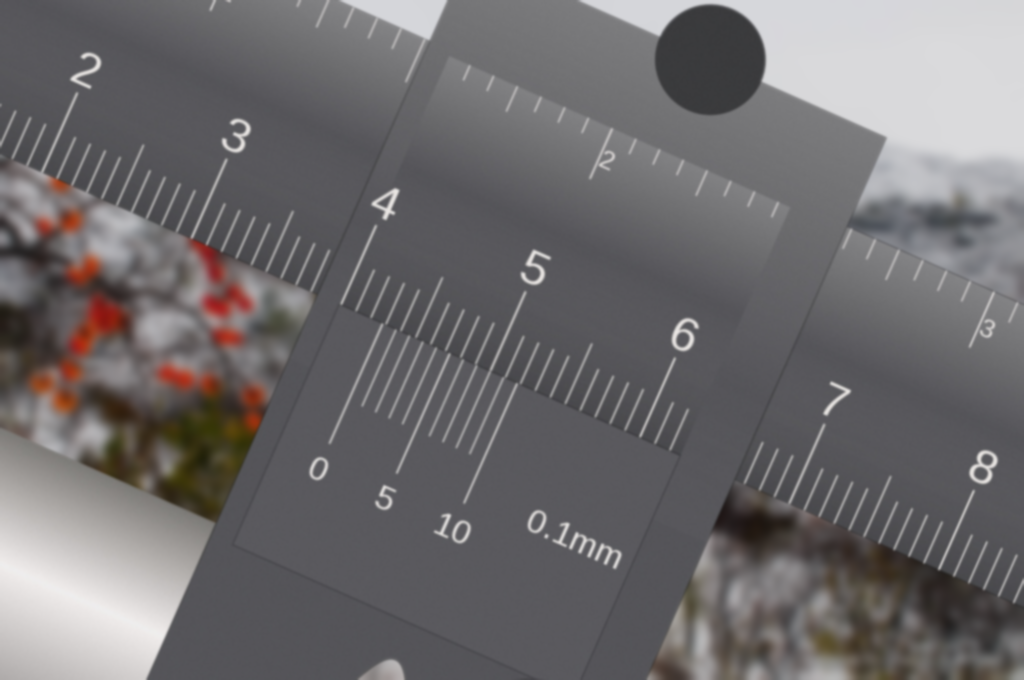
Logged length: 42.8 mm
